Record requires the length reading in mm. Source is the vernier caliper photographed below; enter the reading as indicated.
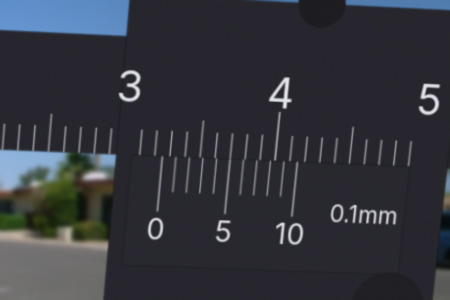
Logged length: 32.5 mm
